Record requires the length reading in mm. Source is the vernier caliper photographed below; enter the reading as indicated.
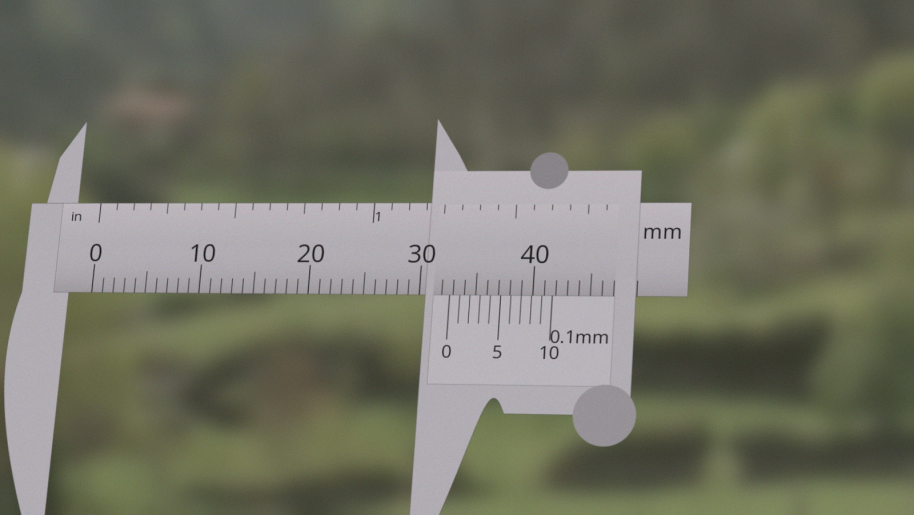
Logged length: 32.7 mm
